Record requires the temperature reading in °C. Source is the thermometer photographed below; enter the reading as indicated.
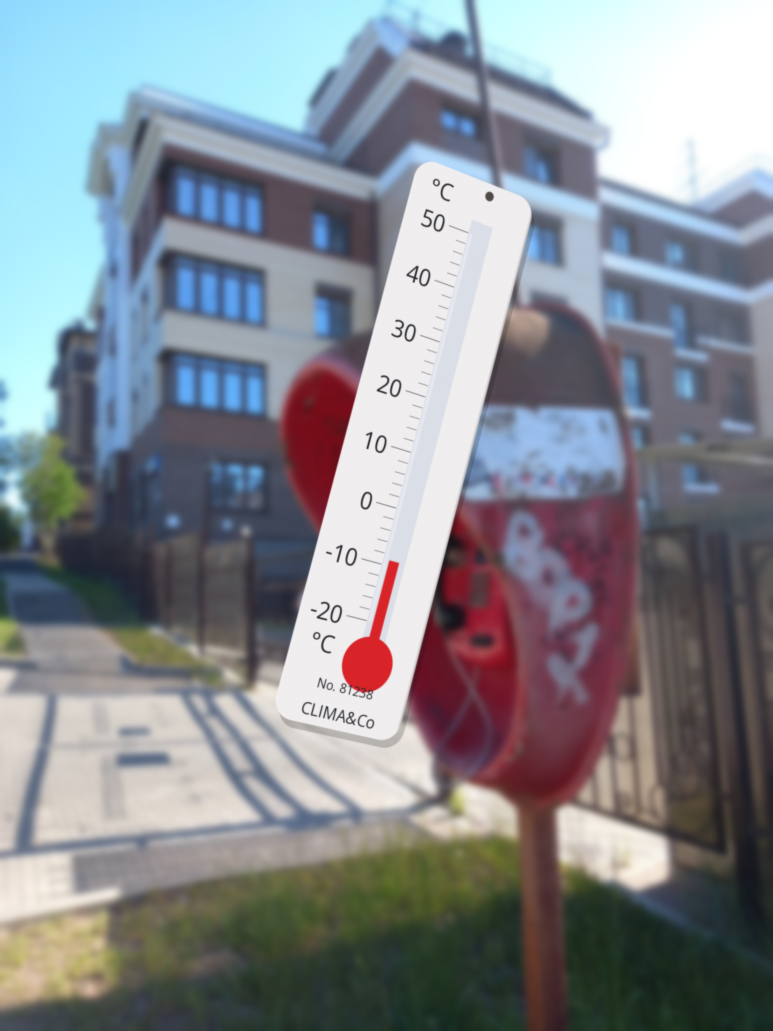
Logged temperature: -9 °C
